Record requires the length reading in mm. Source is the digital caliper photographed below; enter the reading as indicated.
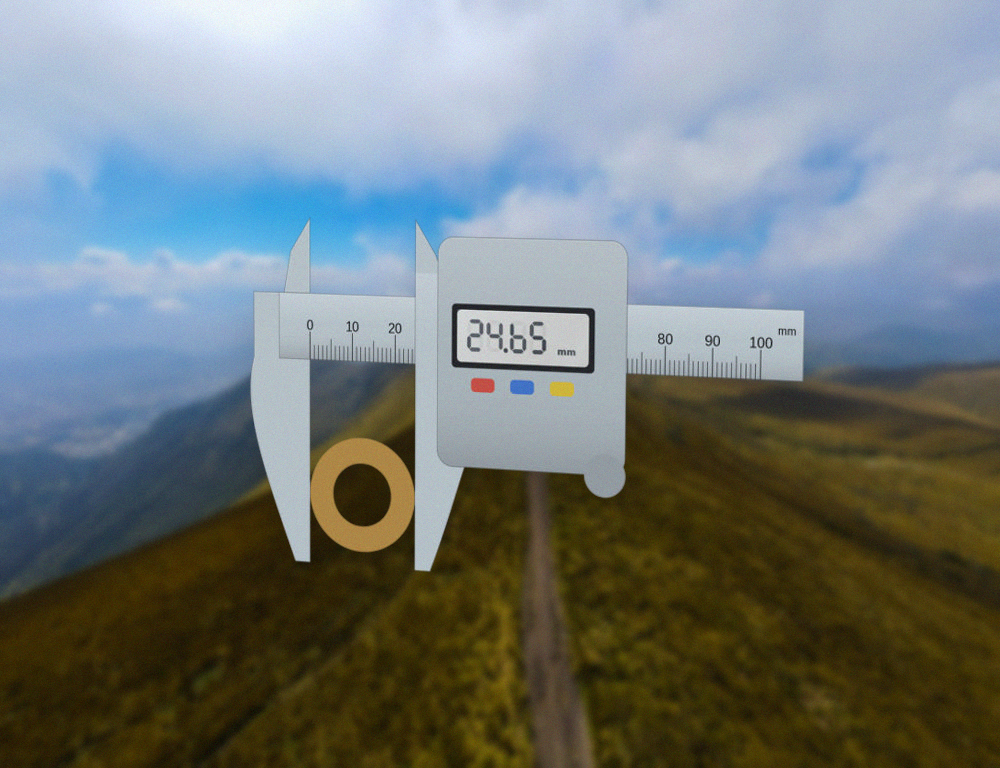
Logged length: 24.65 mm
